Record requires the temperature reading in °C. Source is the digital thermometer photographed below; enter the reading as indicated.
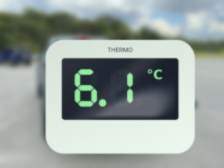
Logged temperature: 6.1 °C
